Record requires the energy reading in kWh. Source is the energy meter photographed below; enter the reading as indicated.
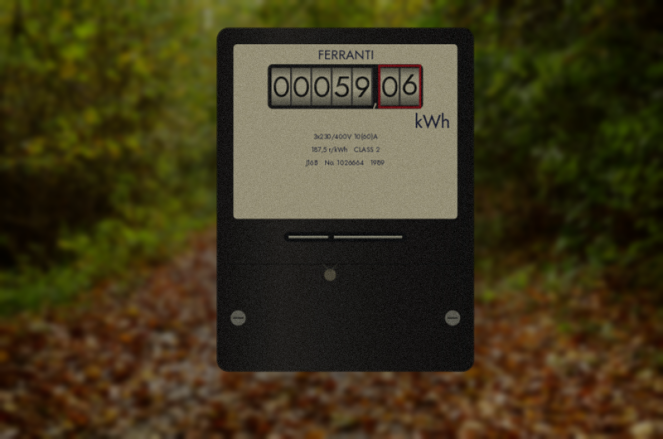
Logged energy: 59.06 kWh
